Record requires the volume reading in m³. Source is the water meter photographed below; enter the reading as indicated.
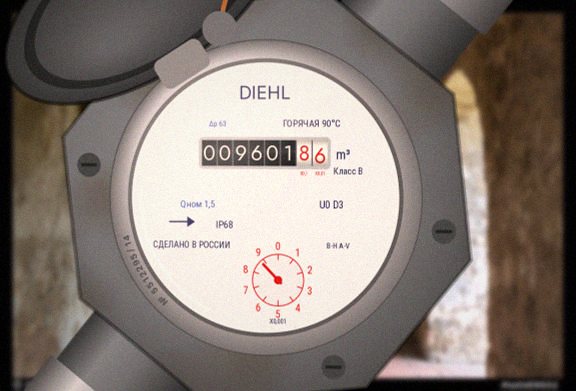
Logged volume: 9601.858 m³
